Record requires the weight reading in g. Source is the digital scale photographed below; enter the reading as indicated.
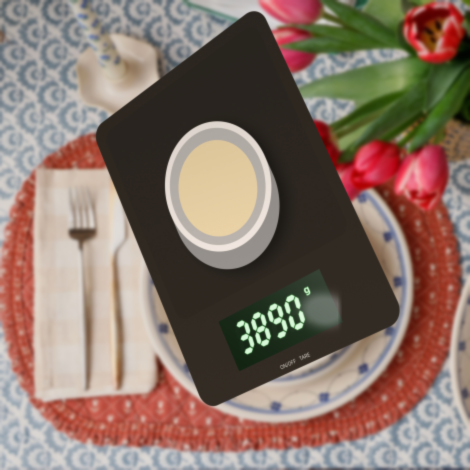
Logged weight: 3890 g
